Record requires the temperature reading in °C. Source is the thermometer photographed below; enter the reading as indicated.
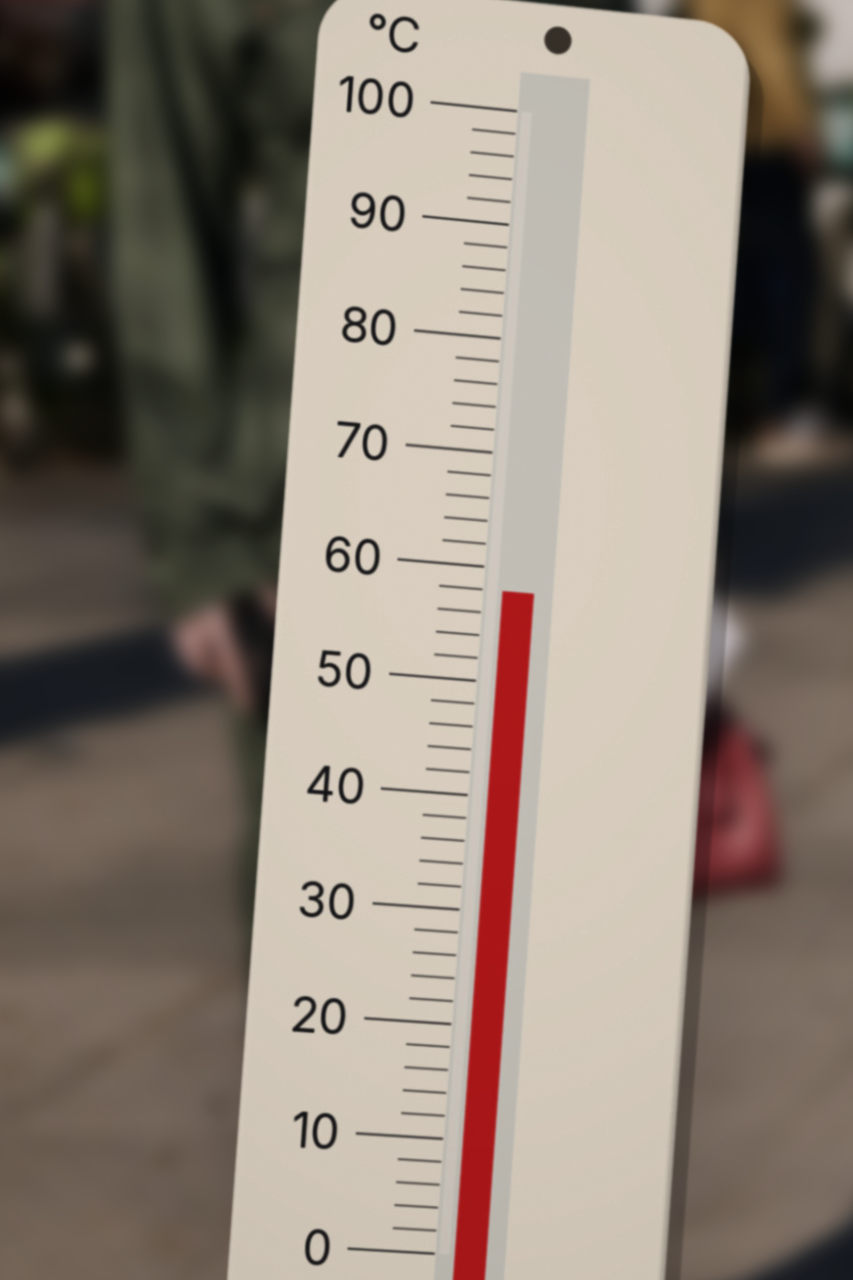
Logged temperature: 58 °C
